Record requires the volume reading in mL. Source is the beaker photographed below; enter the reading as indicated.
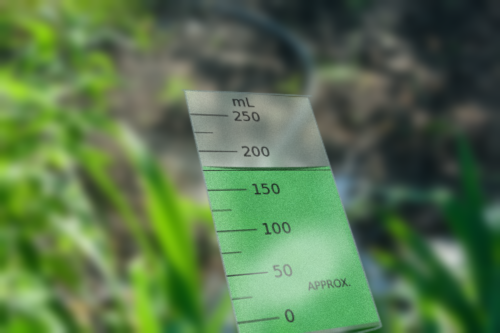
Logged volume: 175 mL
